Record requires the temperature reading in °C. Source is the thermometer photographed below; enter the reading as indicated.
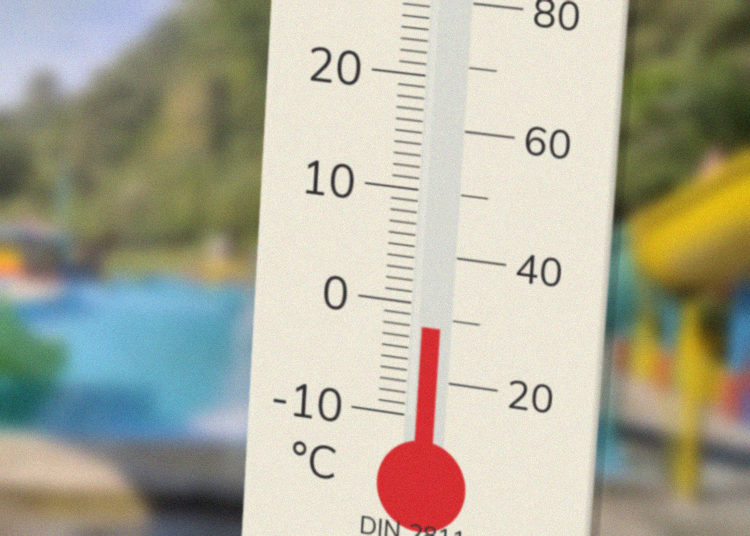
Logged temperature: -2 °C
